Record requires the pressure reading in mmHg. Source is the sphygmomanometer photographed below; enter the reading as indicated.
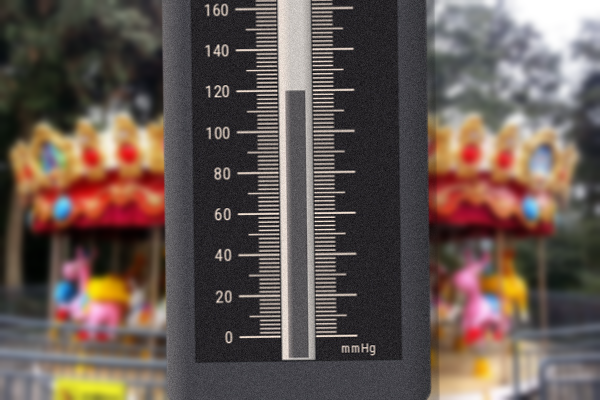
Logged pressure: 120 mmHg
